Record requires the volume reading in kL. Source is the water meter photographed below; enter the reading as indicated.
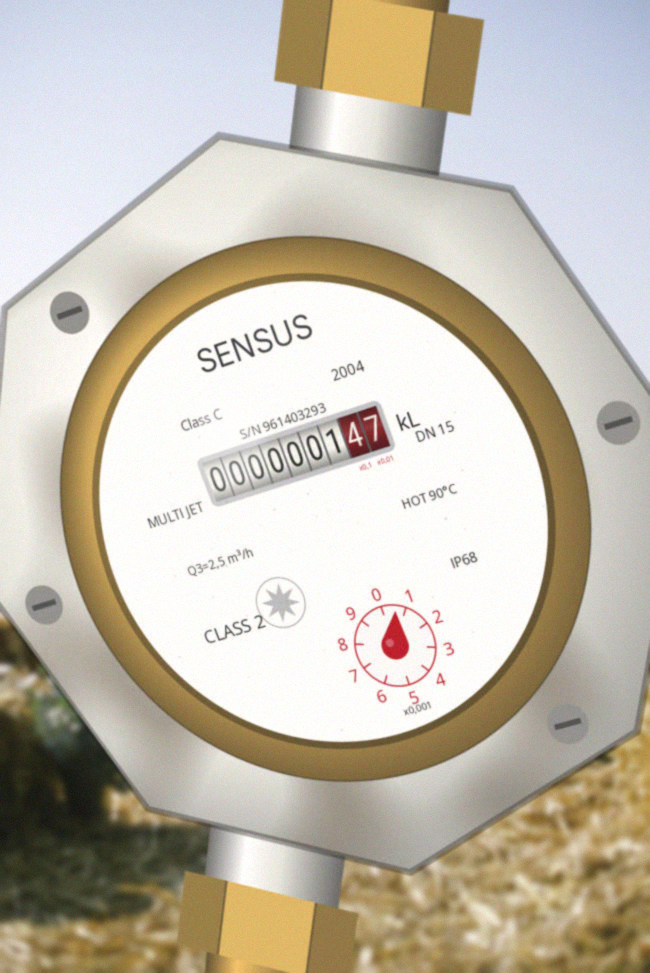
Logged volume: 1.470 kL
